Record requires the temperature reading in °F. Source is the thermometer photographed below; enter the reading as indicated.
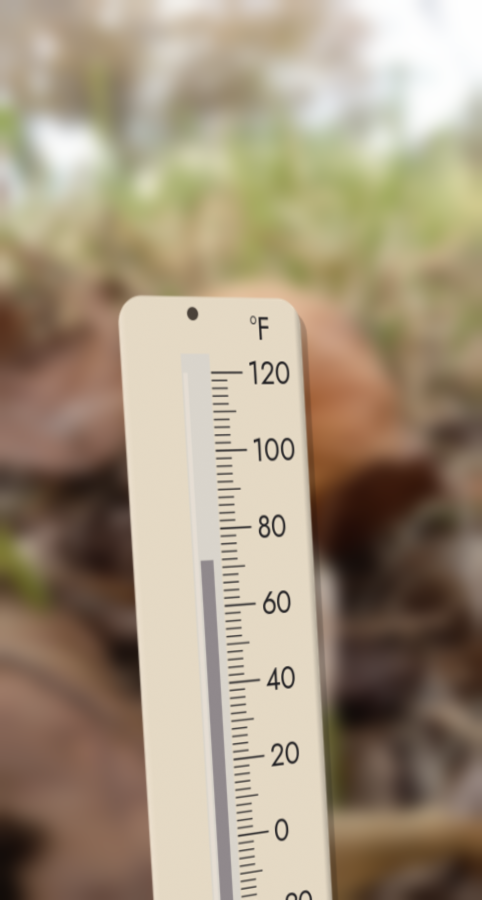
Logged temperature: 72 °F
